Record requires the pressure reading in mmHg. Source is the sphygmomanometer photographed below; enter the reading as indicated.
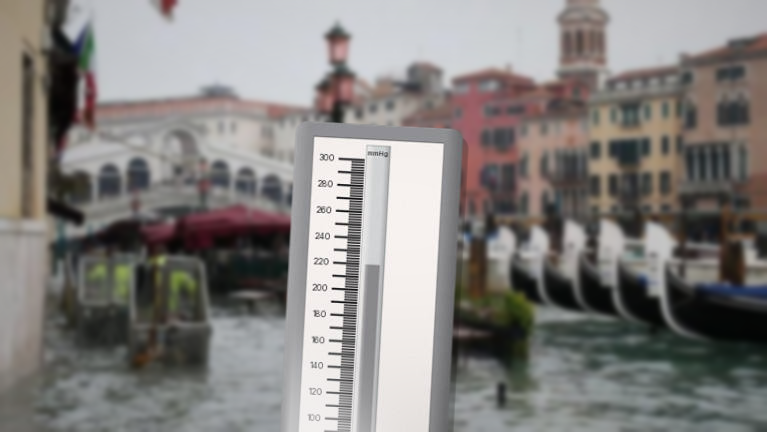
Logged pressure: 220 mmHg
